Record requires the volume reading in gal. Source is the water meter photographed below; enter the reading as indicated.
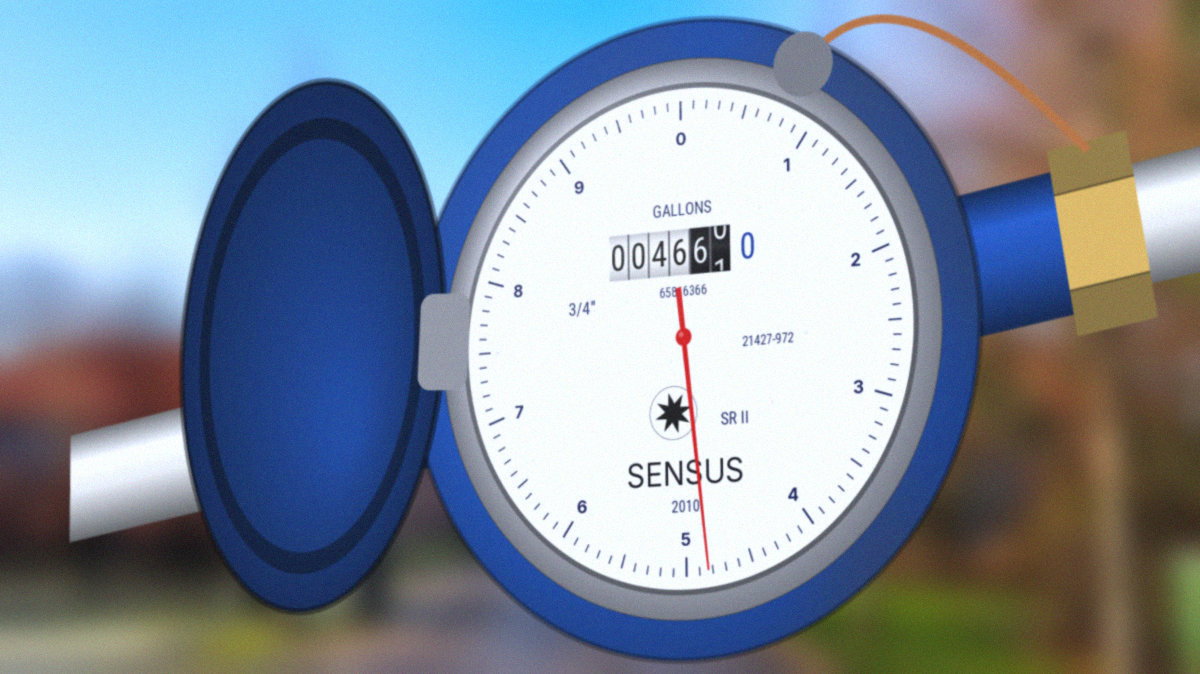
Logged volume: 46604.8 gal
